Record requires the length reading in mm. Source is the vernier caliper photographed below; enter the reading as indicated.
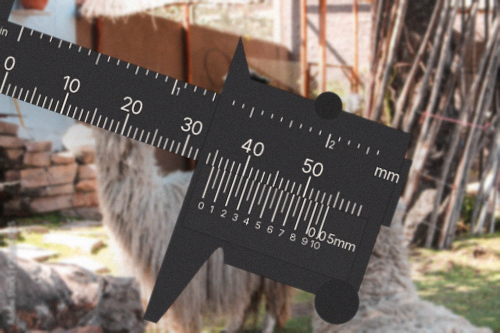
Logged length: 35.2 mm
